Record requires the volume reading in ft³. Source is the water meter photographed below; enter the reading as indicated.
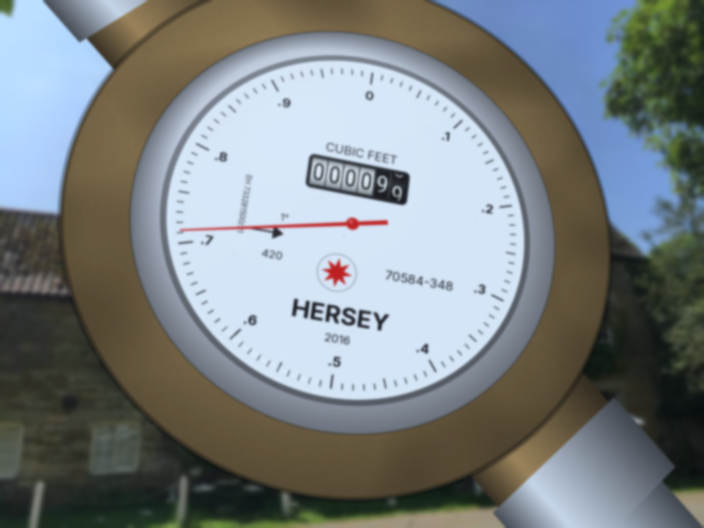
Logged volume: 98.71 ft³
